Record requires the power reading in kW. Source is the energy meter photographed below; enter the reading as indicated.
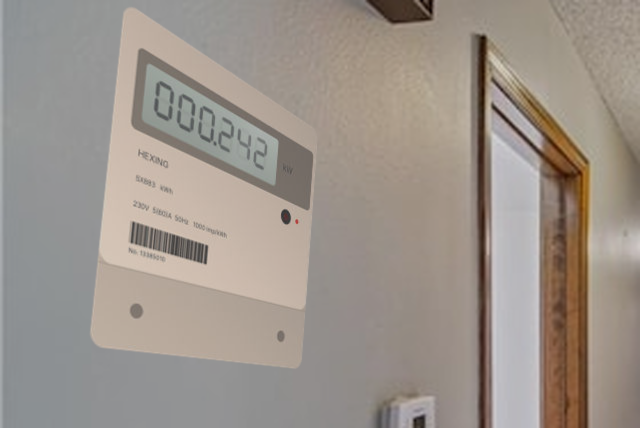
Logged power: 0.242 kW
